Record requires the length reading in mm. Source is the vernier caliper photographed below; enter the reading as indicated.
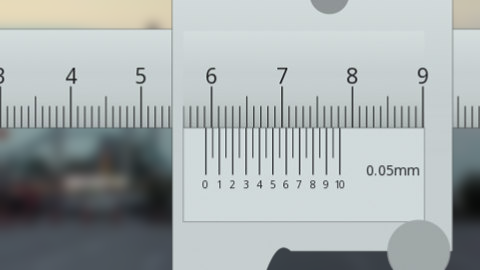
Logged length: 59.2 mm
